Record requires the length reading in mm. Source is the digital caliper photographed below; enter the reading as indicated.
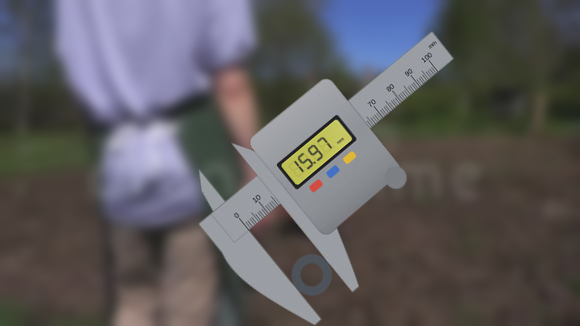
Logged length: 15.97 mm
